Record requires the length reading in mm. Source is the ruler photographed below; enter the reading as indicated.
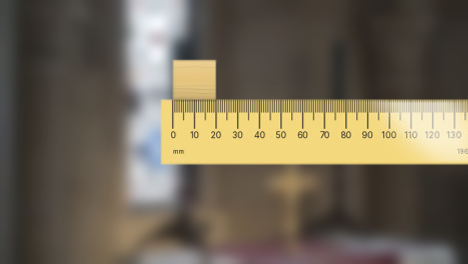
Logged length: 20 mm
